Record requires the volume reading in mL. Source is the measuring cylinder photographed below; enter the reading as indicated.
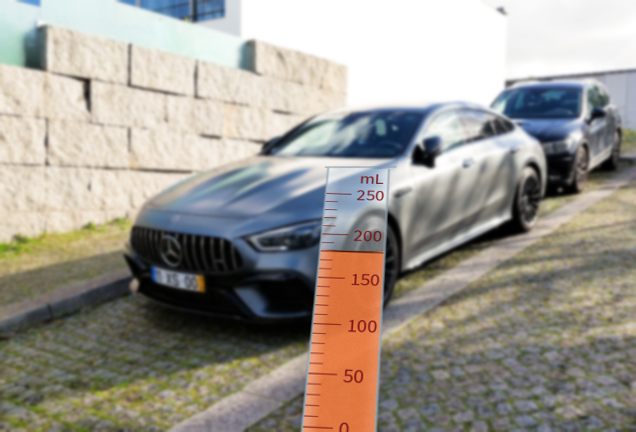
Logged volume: 180 mL
